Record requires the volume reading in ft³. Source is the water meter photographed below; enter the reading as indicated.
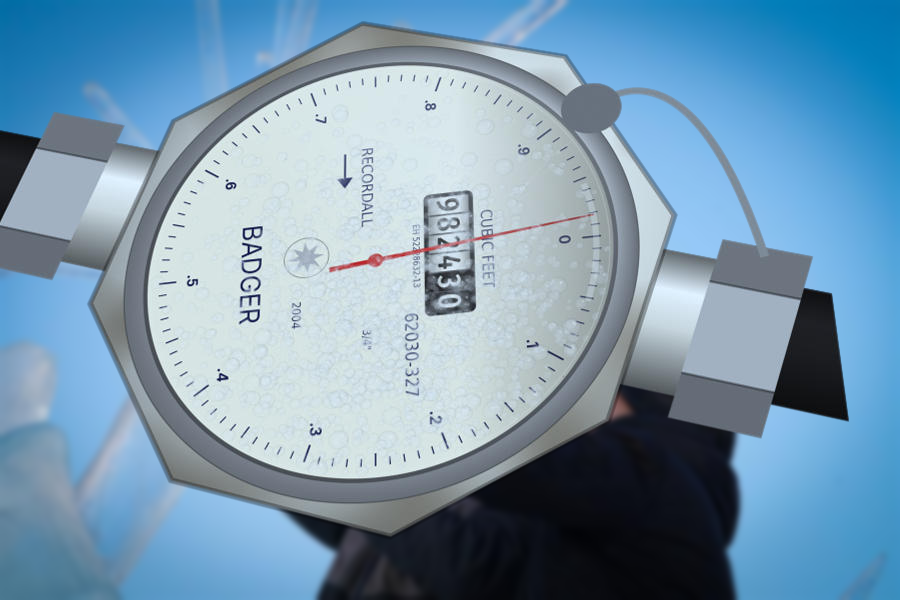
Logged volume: 982429.98 ft³
